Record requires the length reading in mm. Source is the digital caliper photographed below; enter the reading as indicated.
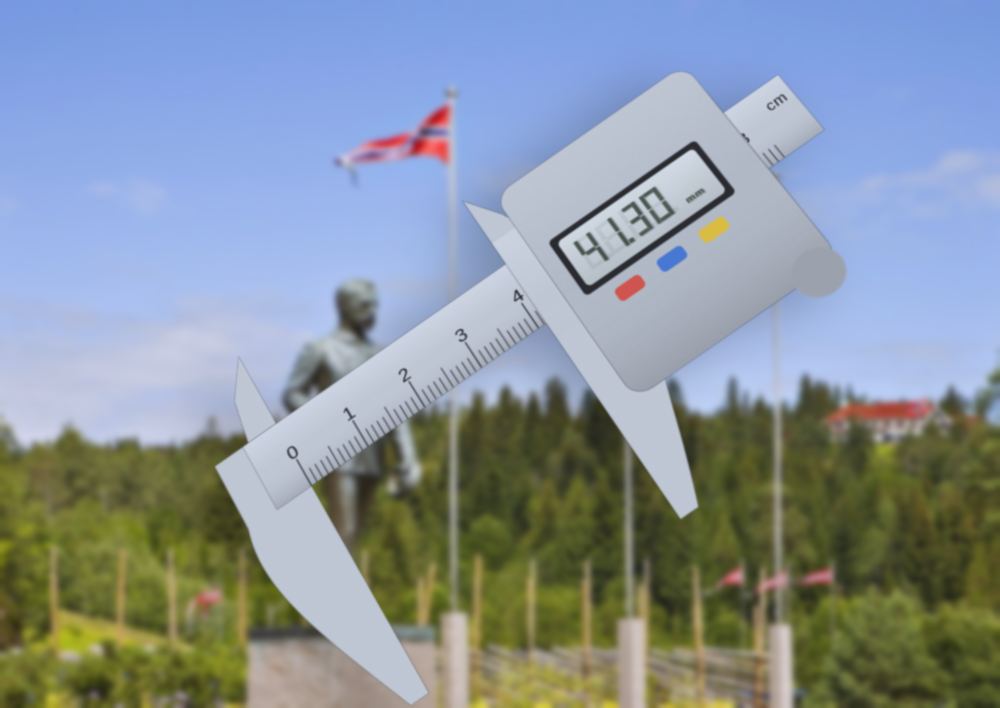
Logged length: 41.30 mm
